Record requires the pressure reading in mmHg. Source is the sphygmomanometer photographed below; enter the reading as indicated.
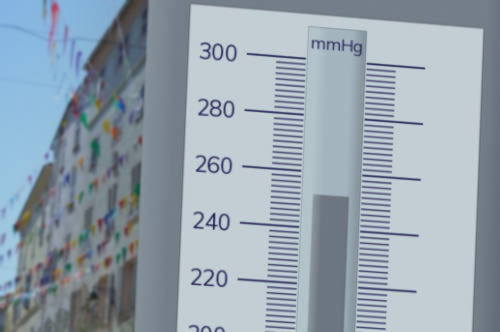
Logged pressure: 252 mmHg
